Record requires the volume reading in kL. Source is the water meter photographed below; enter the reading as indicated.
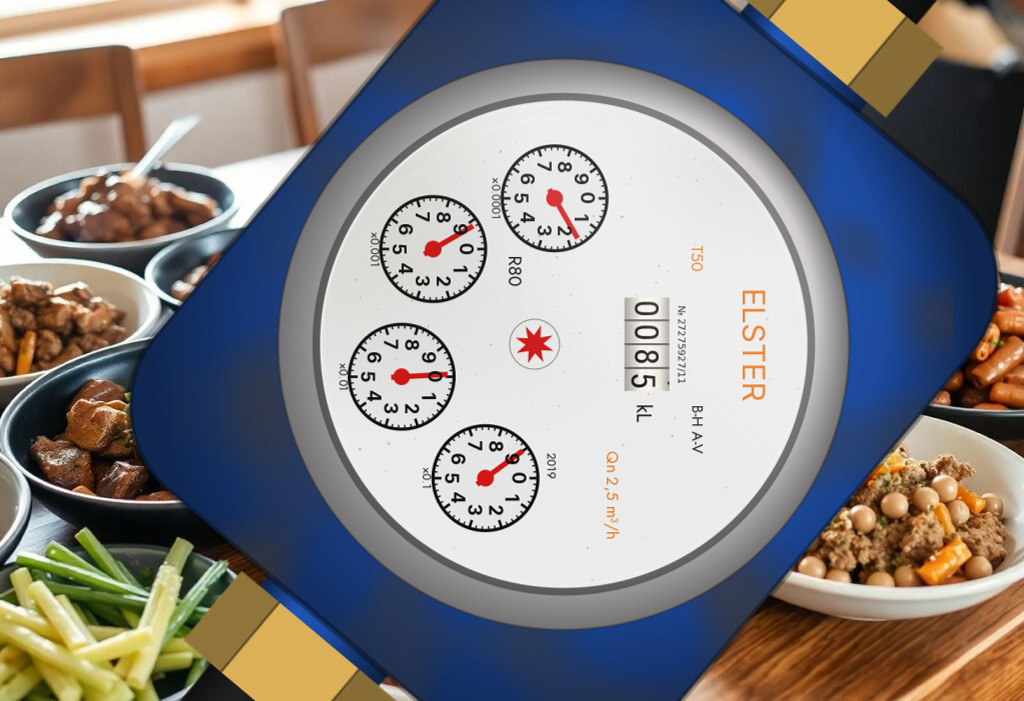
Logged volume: 84.8991 kL
